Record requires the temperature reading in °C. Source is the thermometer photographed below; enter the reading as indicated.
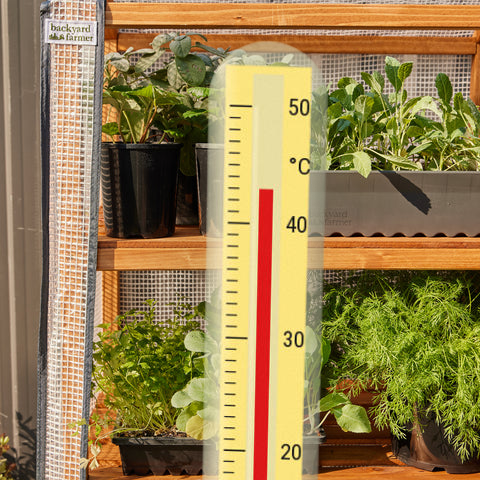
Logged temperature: 43 °C
